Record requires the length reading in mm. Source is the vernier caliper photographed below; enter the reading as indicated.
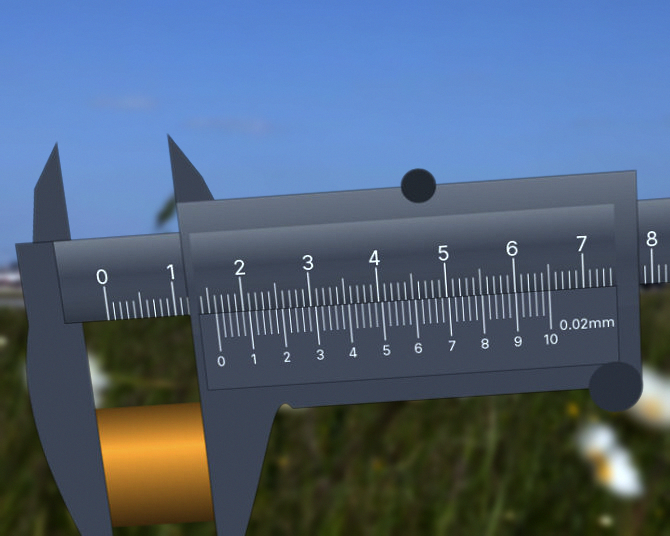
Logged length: 16.0 mm
